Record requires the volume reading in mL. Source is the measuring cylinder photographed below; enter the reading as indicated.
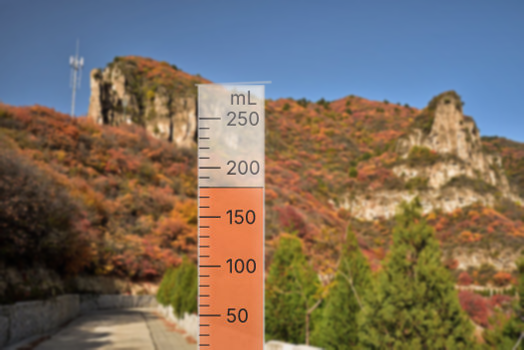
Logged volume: 180 mL
